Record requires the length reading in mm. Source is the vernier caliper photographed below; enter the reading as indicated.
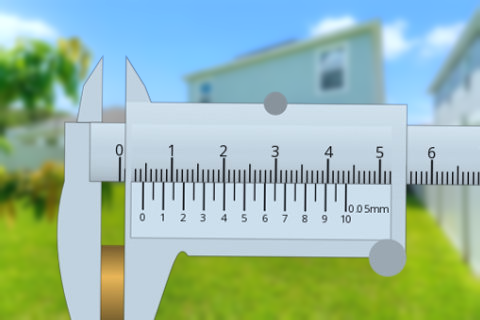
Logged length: 4.5 mm
